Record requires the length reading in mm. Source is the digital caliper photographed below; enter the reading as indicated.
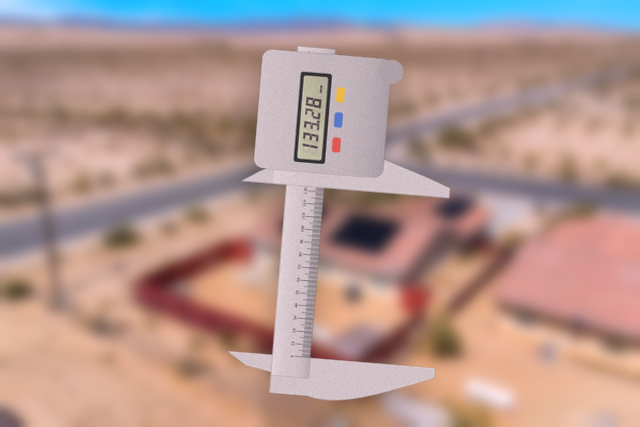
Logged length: 133.28 mm
